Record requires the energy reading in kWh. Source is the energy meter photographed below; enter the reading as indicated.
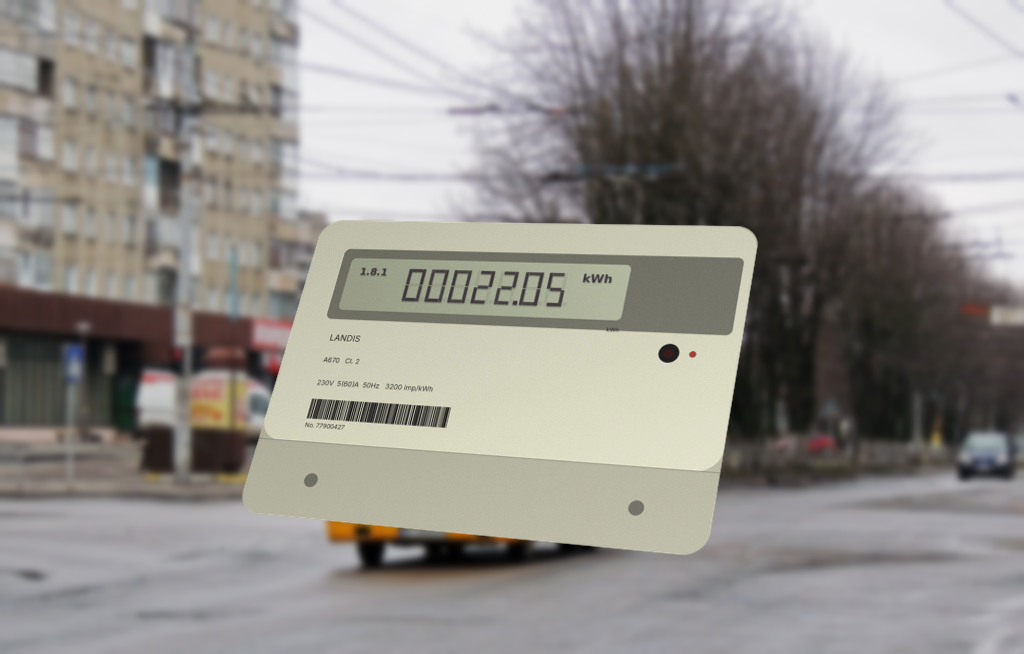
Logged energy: 22.05 kWh
